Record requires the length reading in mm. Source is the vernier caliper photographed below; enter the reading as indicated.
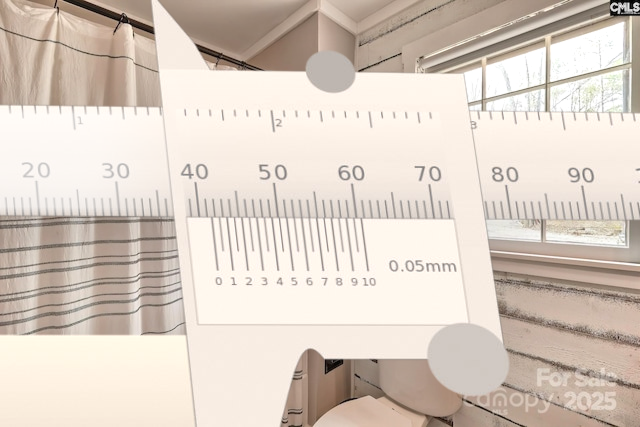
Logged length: 41.6 mm
